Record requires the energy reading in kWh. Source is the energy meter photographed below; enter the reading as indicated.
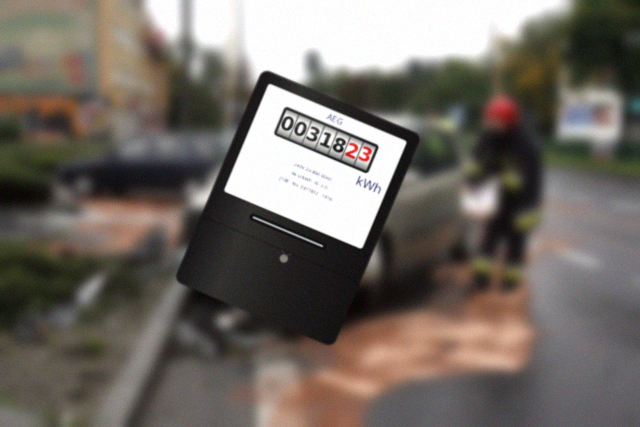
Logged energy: 318.23 kWh
